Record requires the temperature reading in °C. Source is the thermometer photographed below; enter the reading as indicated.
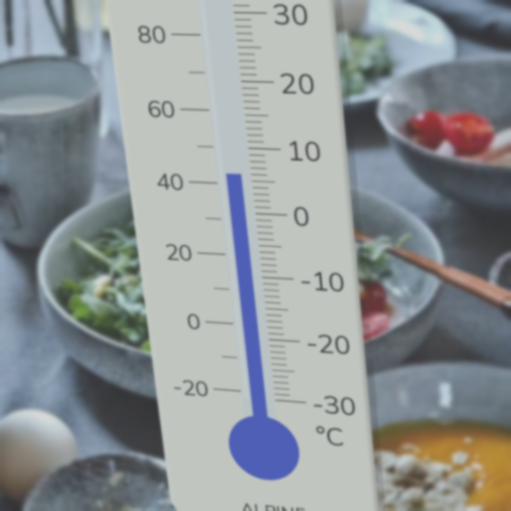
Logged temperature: 6 °C
